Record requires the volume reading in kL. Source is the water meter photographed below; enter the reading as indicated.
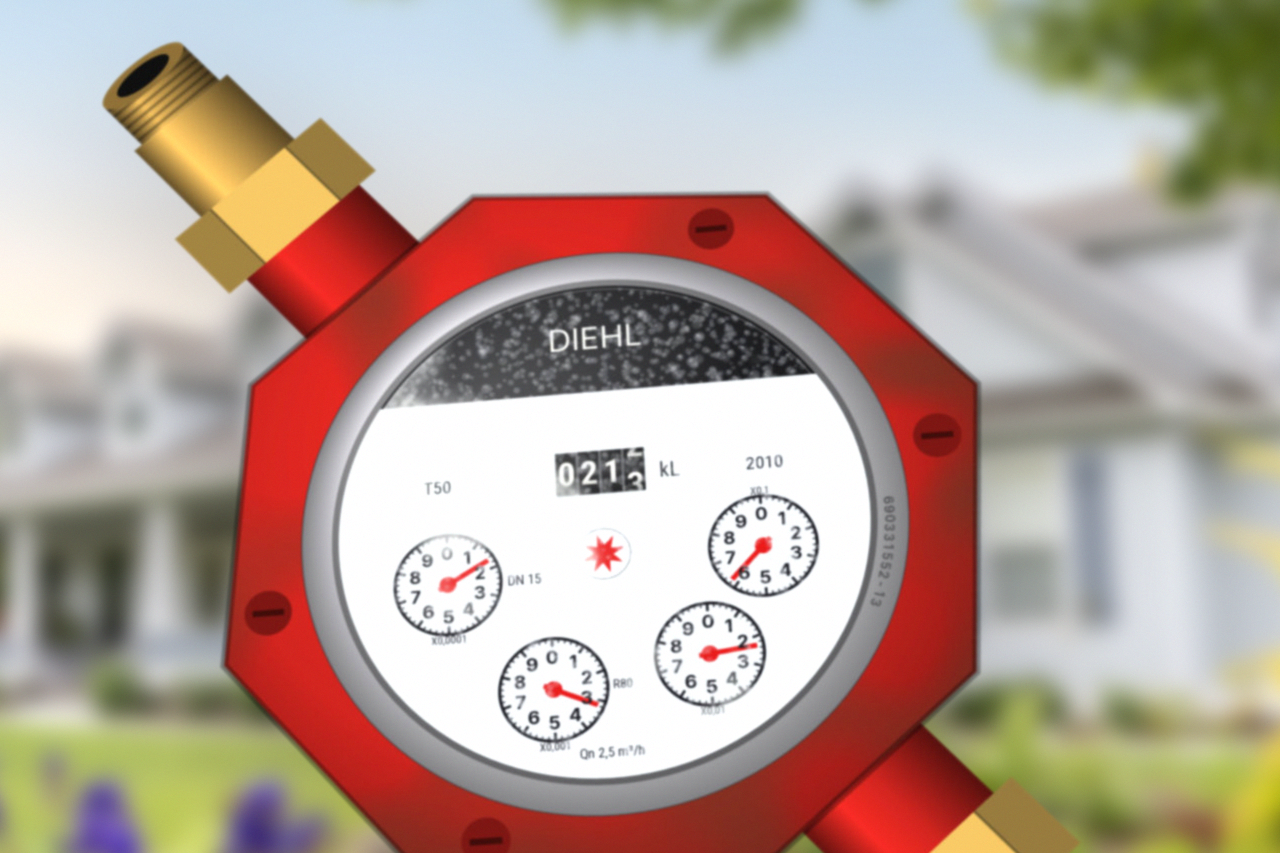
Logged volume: 212.6231 kL
